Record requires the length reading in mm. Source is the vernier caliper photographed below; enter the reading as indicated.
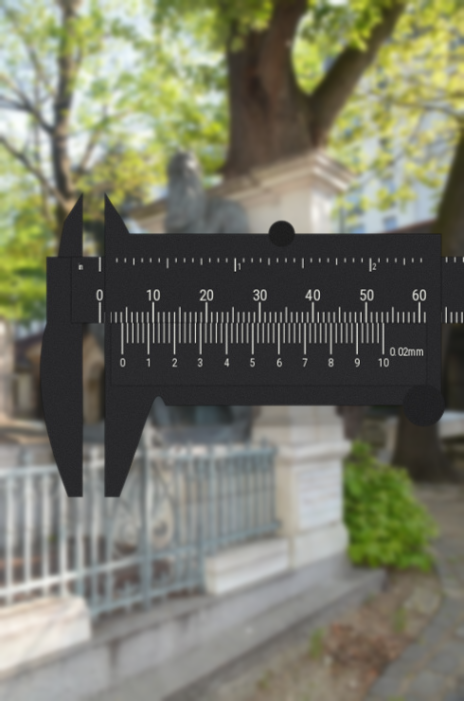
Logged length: 4.2 mm
